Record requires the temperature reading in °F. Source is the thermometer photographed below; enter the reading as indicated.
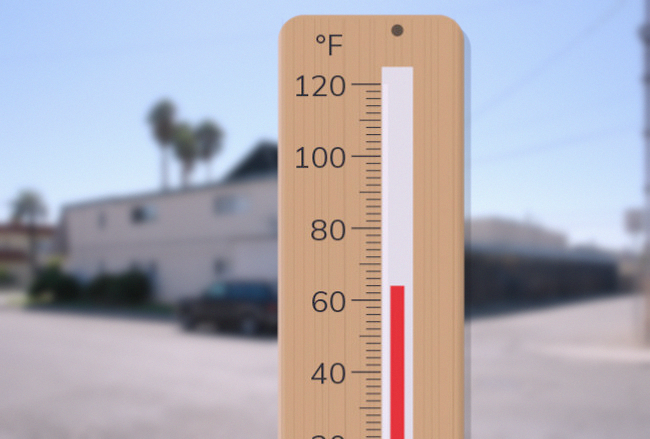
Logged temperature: 64 °F
